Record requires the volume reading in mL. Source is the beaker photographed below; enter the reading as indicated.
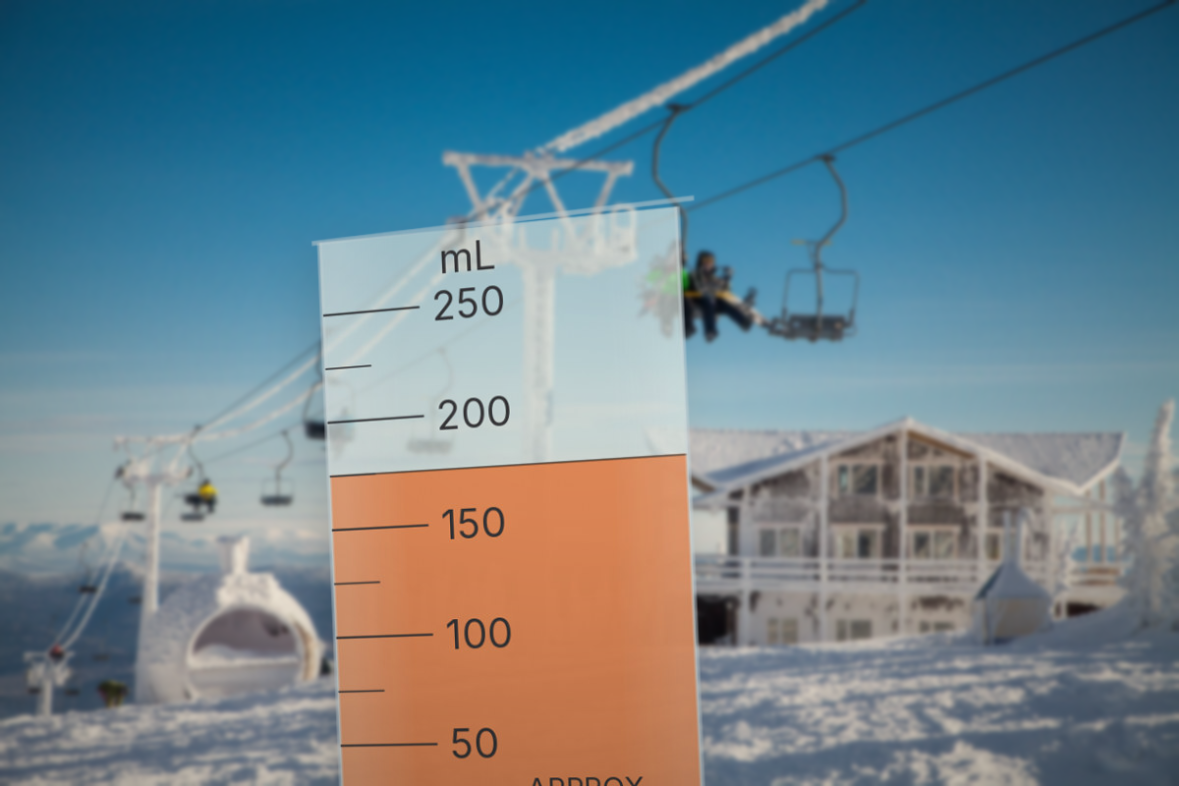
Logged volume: 175 mL
